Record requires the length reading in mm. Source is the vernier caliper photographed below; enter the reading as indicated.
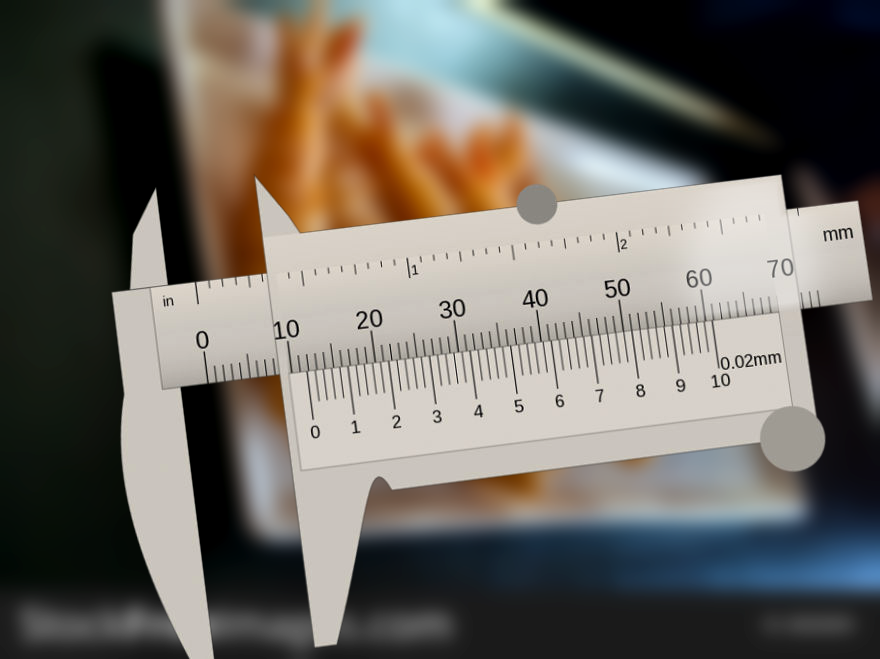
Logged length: 11.8 mm
